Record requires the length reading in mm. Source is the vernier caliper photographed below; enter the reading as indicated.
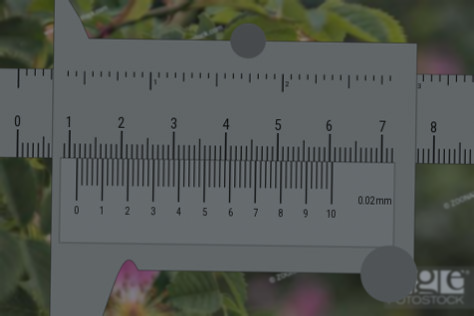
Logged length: 11.5 mm
